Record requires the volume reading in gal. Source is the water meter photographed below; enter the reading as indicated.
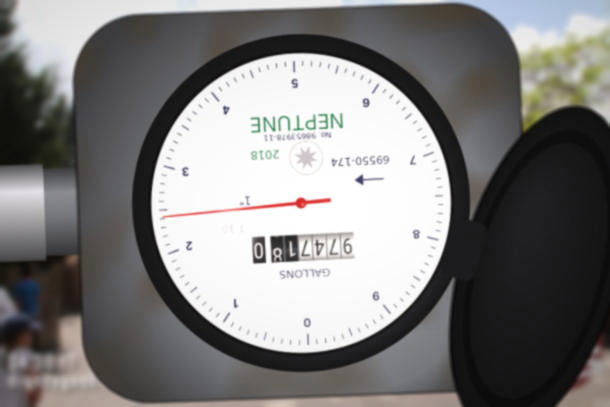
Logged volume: 9747182.4 gal
